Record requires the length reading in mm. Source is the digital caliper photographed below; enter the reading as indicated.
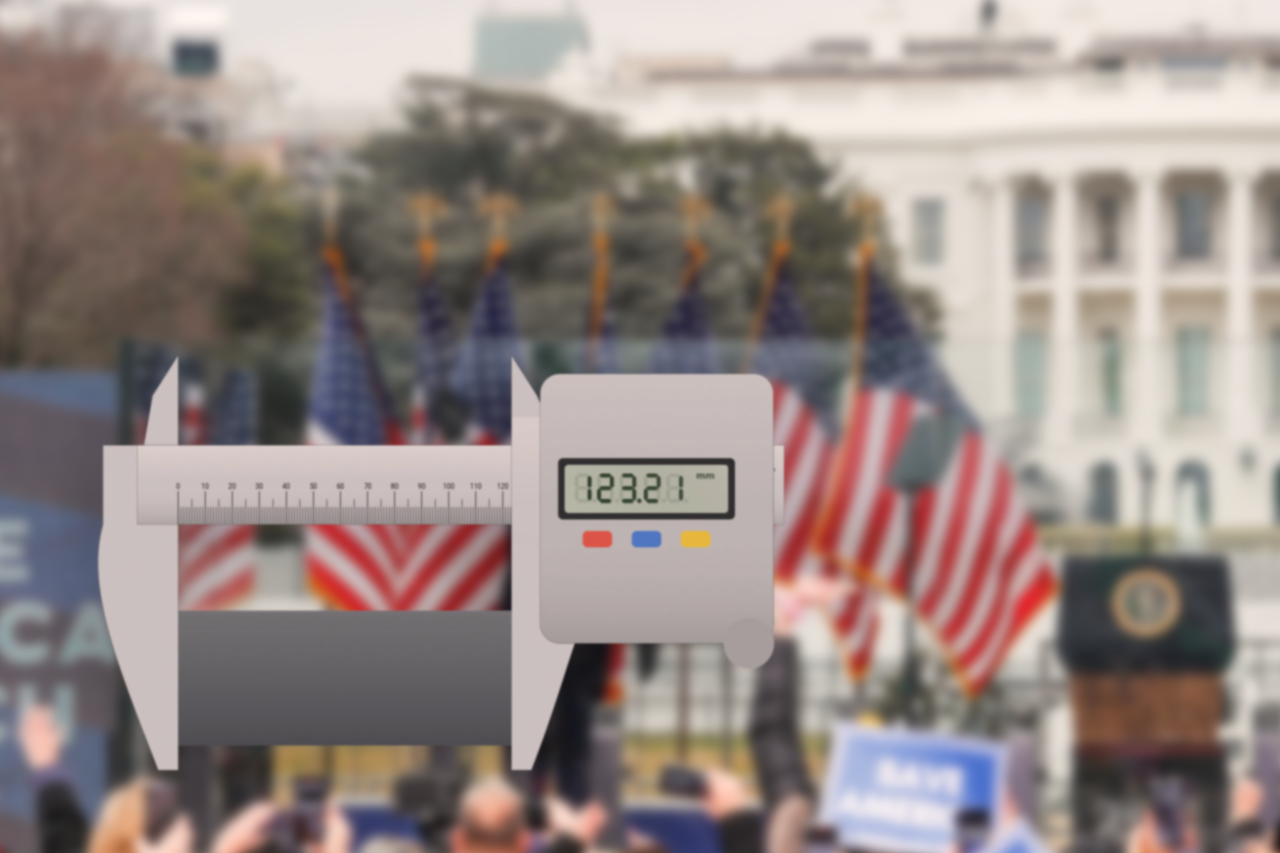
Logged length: 123.21 mm
